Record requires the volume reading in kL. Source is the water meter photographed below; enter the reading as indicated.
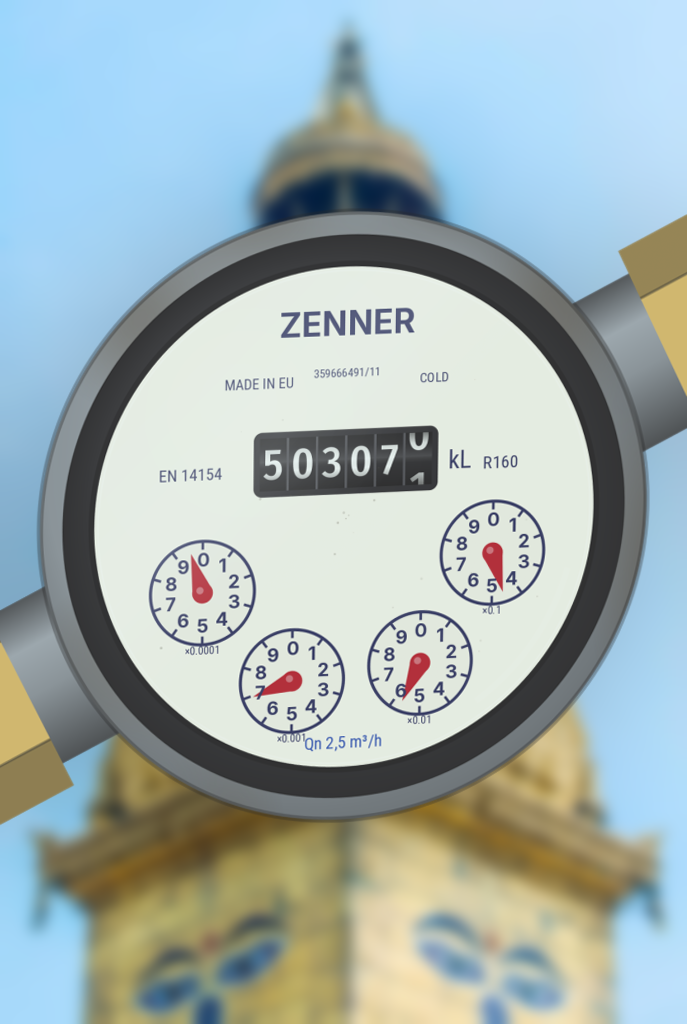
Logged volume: 503070.4569 kL
